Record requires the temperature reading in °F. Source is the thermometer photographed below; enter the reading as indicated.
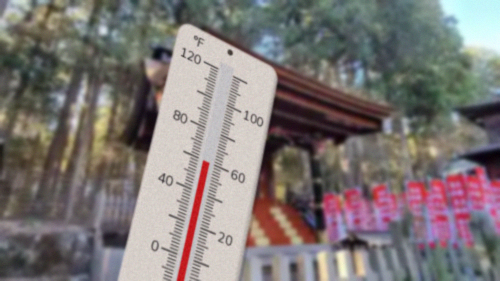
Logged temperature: 60 °F
